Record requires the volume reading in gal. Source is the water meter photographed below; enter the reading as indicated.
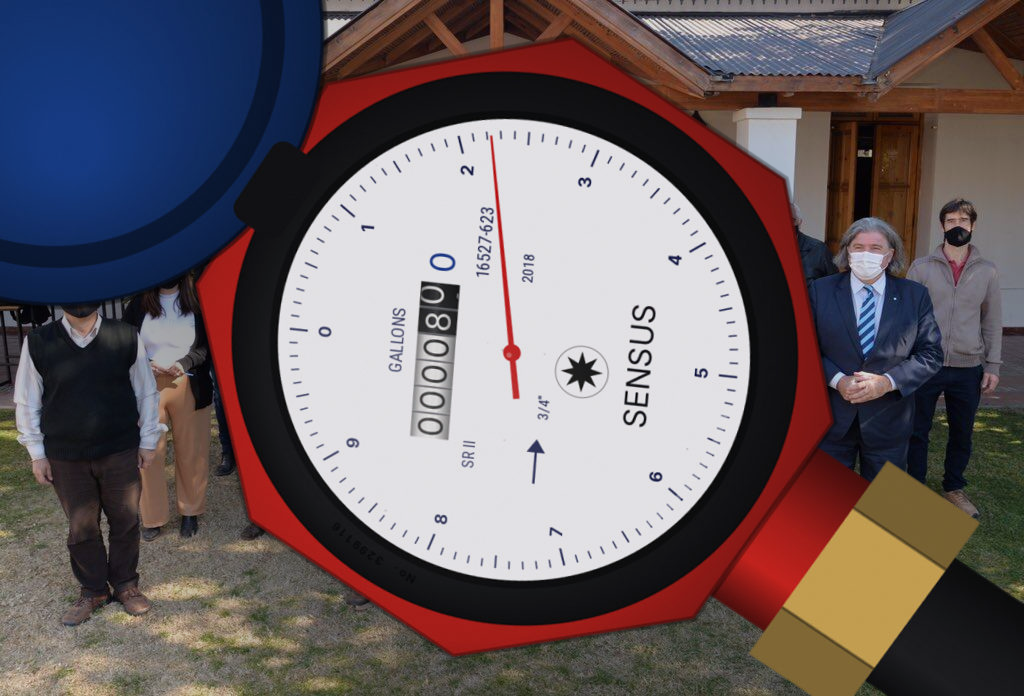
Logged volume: 802.2 gal
